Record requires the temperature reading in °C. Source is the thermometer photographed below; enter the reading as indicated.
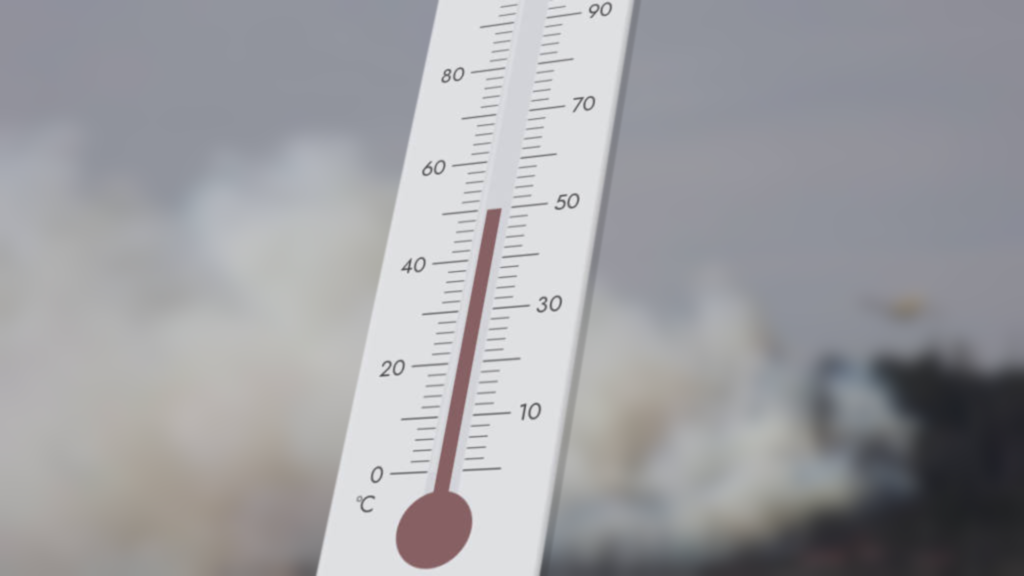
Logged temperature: 50 °C
